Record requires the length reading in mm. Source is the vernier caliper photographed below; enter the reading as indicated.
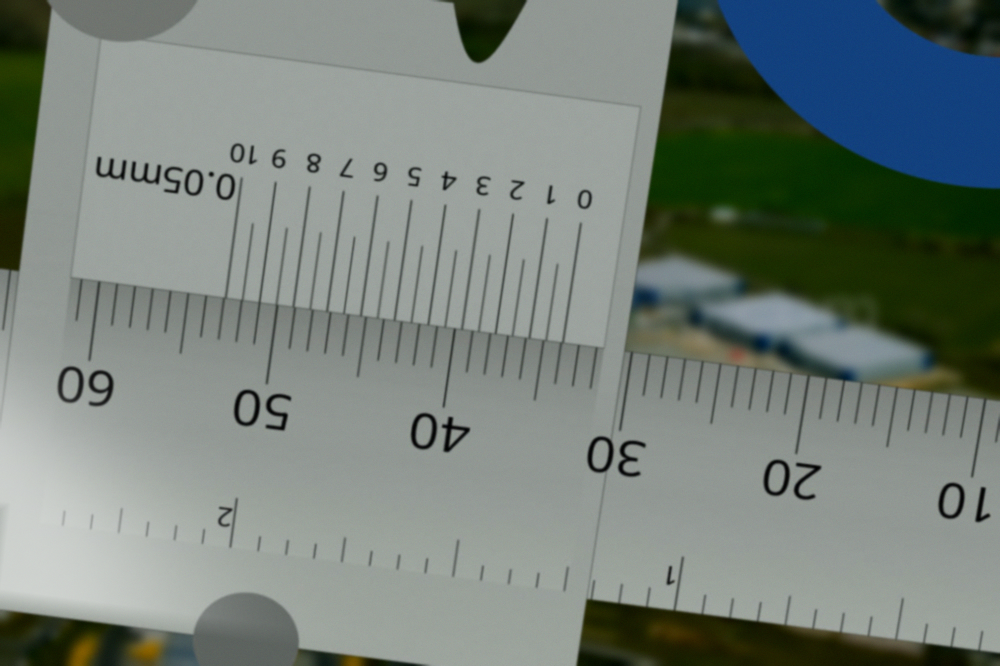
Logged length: 33.9 mm
